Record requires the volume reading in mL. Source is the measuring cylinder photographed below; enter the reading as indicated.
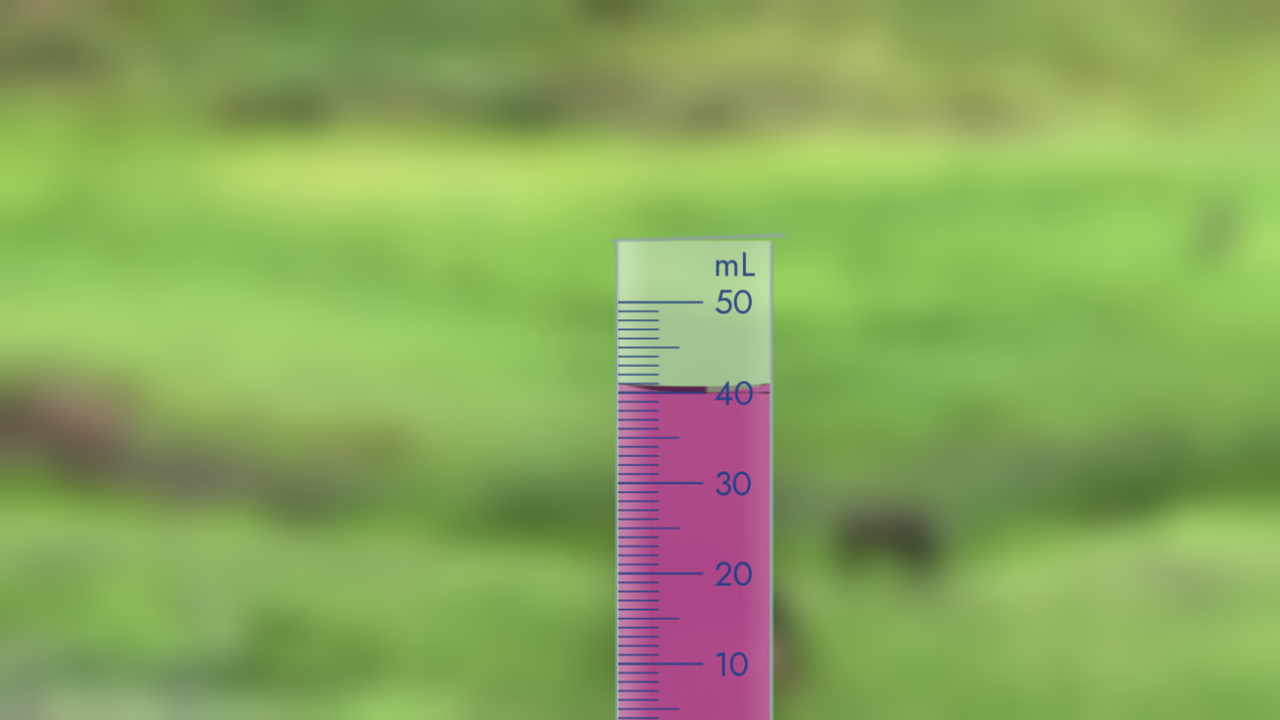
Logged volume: 40 mL
